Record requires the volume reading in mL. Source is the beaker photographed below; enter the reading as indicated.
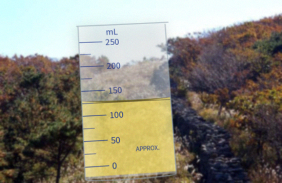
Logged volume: 125 mL
